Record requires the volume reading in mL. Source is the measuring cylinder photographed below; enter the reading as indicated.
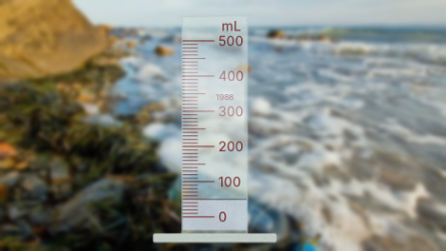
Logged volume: 50 mL
